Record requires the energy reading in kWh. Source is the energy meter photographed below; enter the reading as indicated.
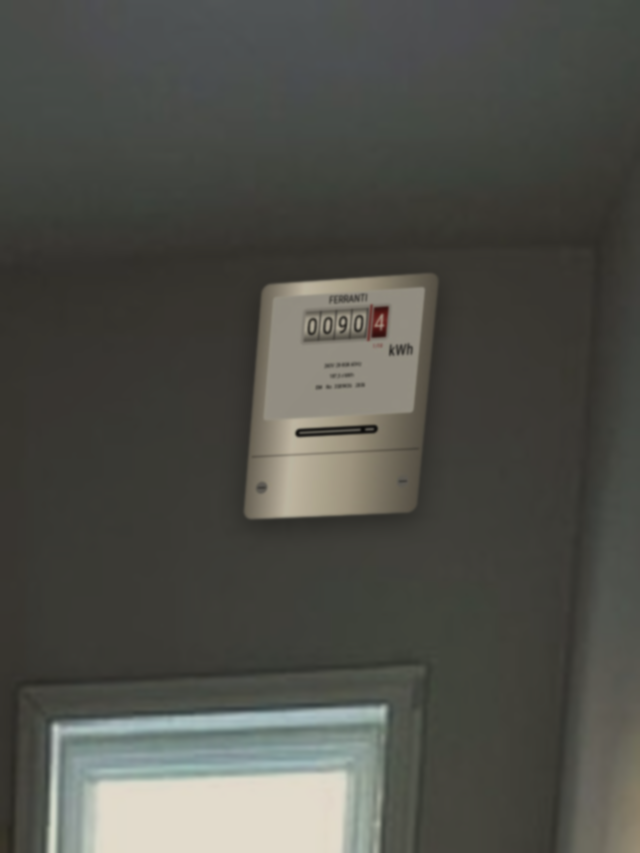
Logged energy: 90.4 kWh
